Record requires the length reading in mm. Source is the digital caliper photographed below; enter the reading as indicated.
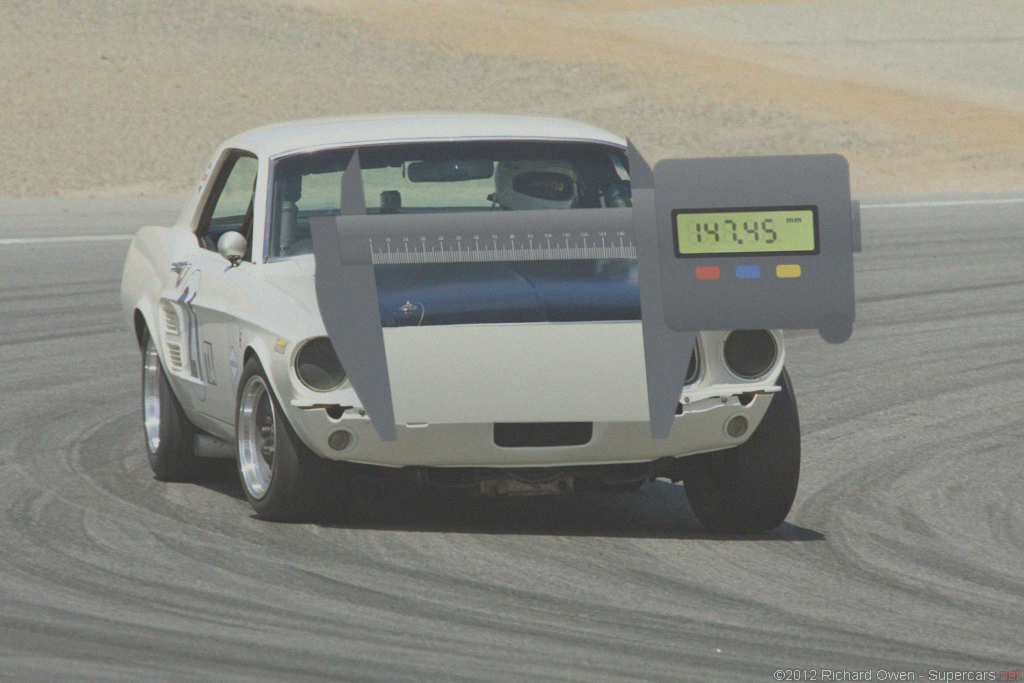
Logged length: 147.45 mm
